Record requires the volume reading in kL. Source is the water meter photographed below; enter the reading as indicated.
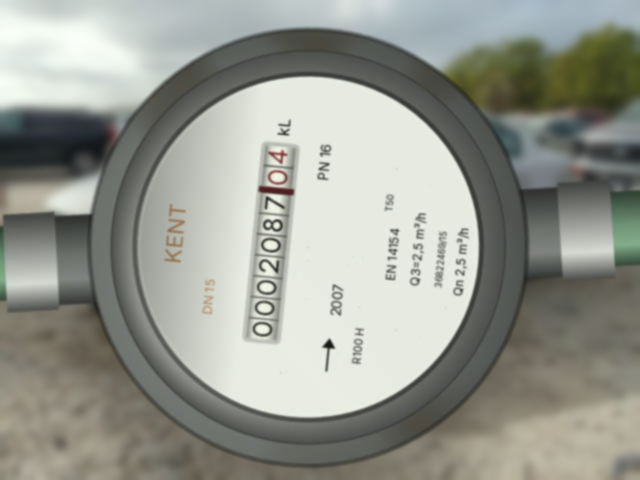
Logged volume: 2087.04 kL
